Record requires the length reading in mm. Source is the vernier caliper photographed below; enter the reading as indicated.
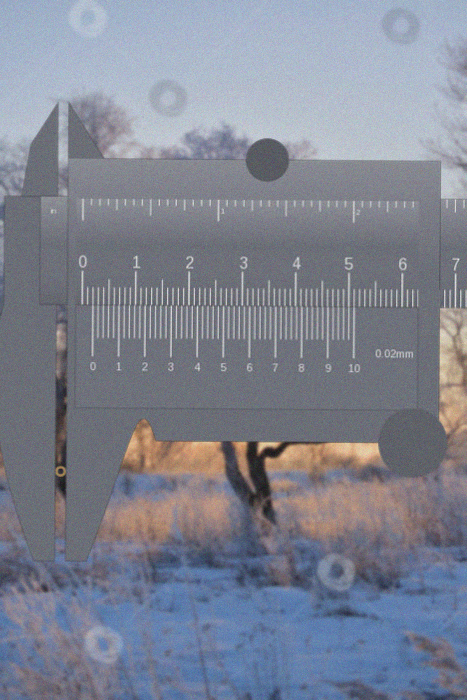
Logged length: 2.0 mm
